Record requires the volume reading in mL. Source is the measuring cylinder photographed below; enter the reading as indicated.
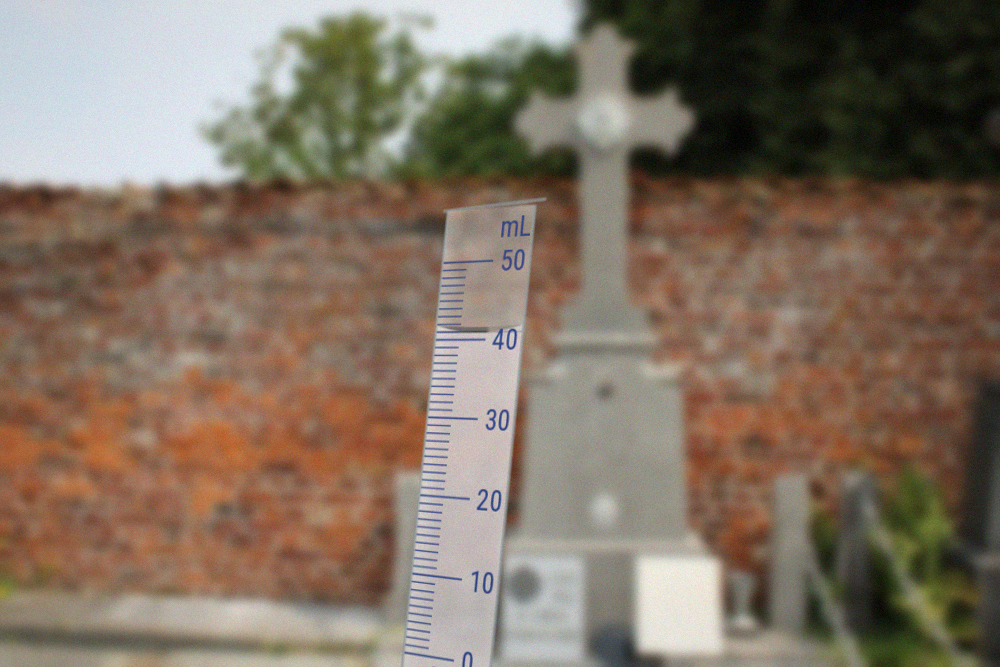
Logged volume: 41 mL
